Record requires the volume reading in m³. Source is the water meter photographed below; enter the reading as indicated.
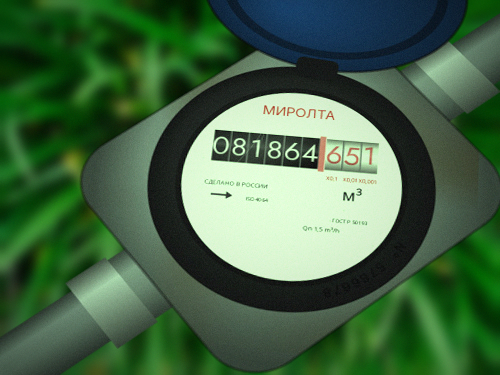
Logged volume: 81864.651 m³
